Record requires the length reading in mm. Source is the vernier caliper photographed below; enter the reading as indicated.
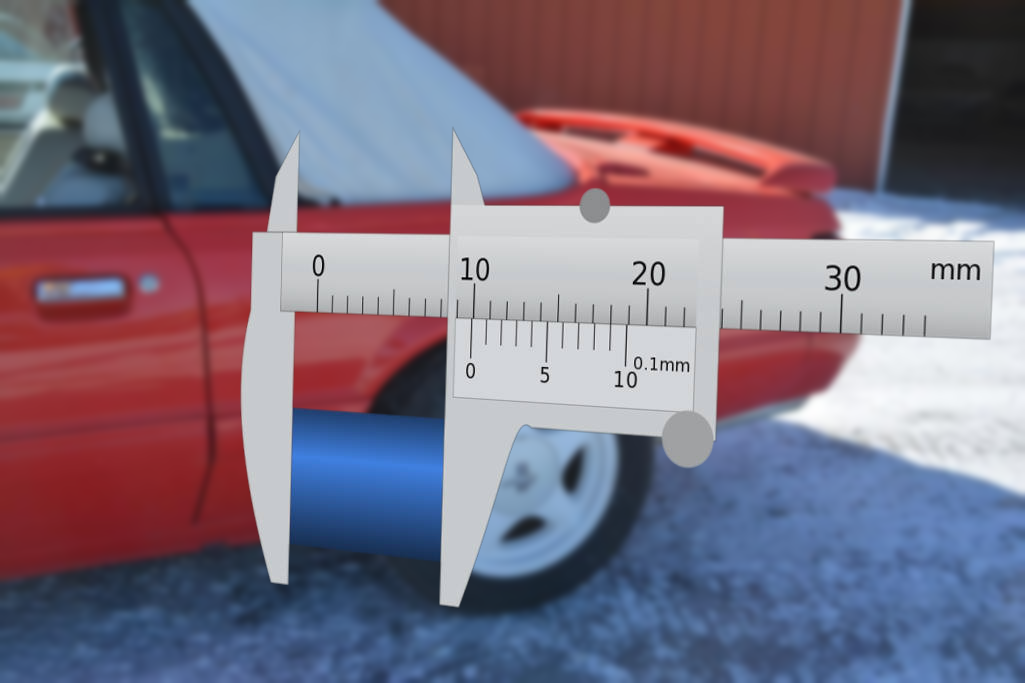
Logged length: 9.9 mm
